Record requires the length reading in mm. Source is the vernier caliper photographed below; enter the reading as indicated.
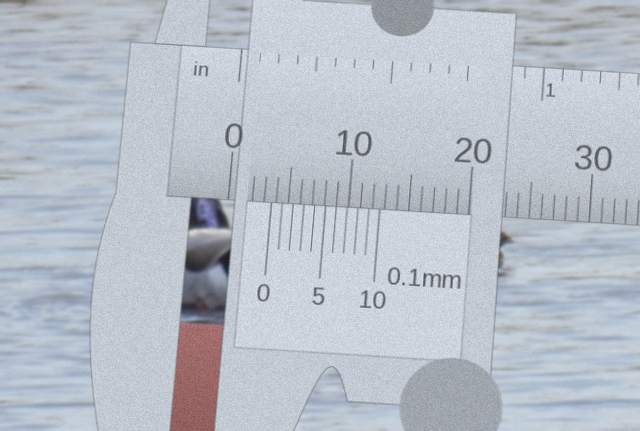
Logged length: 3.6 mm
